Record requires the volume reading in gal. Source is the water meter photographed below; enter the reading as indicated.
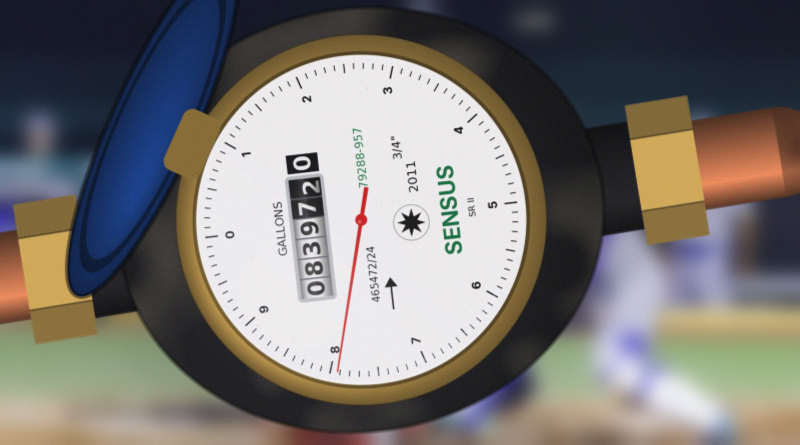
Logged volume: 839717.9 gal
